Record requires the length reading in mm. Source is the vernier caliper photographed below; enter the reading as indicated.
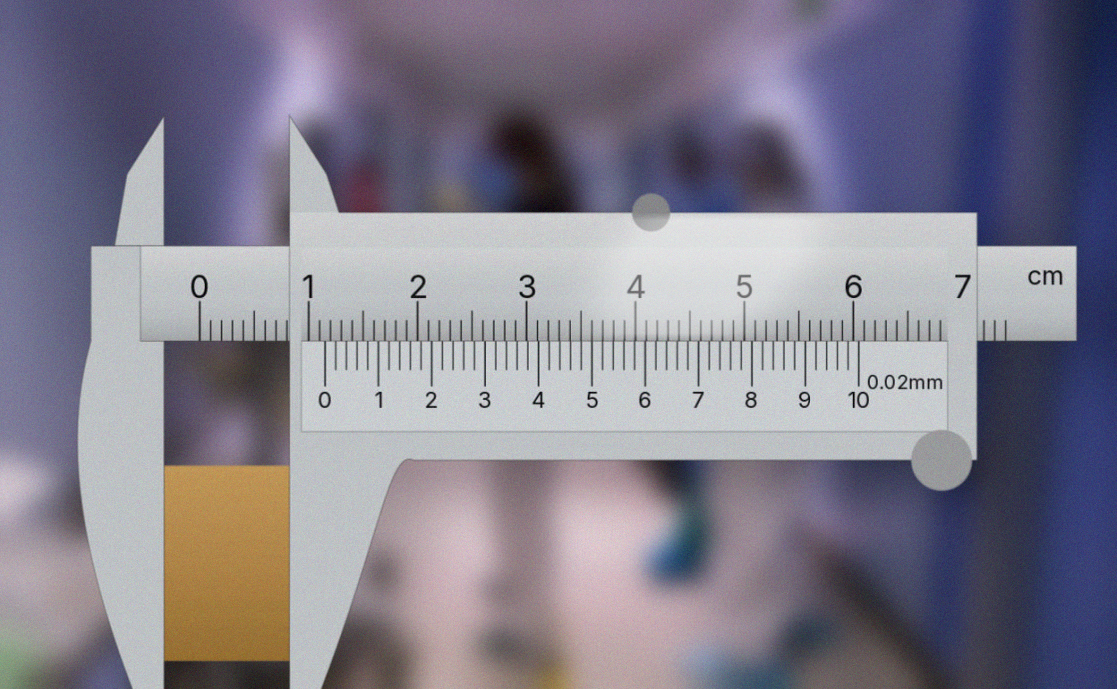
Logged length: 11.5 mm
